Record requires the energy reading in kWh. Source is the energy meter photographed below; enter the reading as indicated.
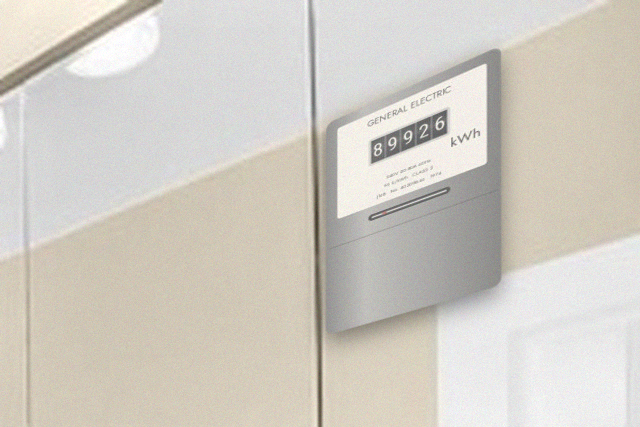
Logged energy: 89926 kWh
